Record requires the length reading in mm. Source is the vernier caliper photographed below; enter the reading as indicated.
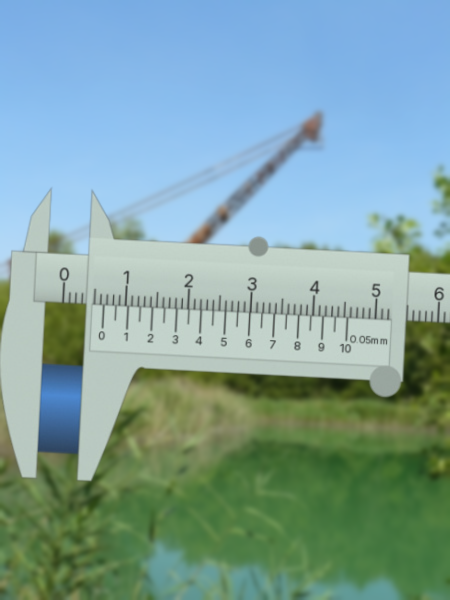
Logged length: 6.5 mm
